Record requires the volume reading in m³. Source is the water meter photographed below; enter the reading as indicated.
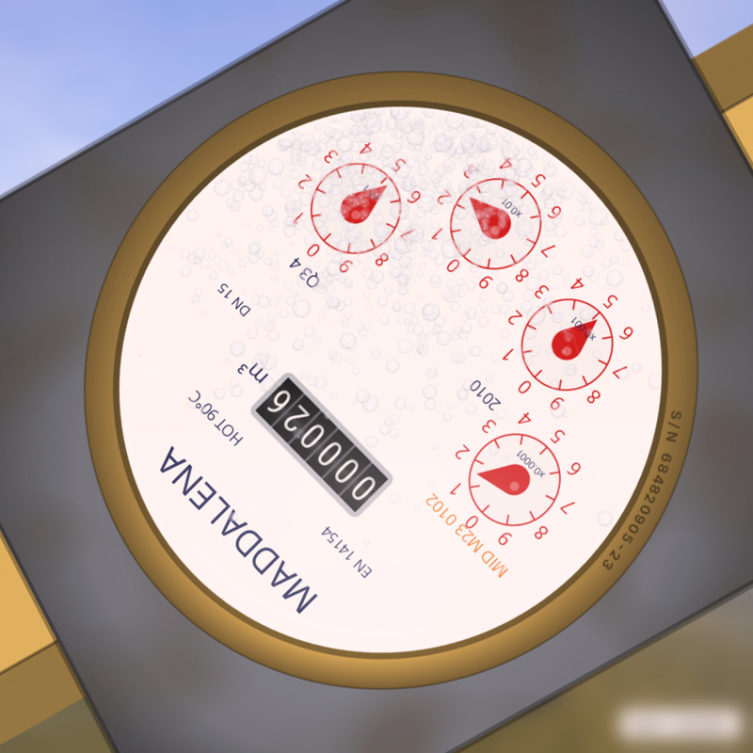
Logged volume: 26.5251 m³
